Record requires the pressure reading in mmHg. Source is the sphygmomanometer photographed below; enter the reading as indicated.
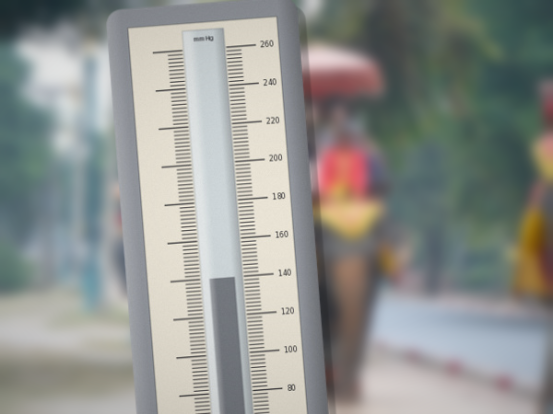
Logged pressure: 140 mmHg
